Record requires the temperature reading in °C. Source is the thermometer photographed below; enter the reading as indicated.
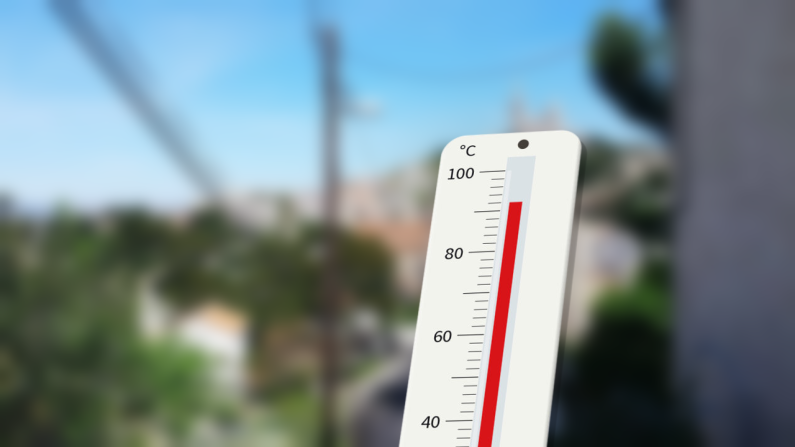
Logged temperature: 92 °C
